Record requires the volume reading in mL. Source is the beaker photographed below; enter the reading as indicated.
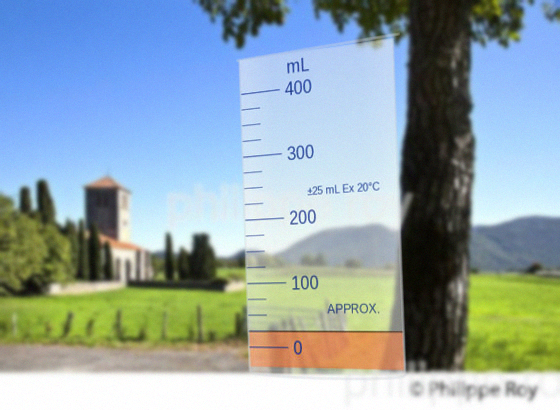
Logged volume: 25 mL
